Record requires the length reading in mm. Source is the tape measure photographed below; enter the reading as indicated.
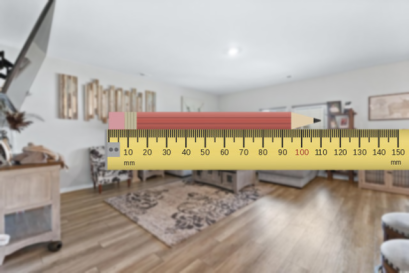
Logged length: 110 mm
